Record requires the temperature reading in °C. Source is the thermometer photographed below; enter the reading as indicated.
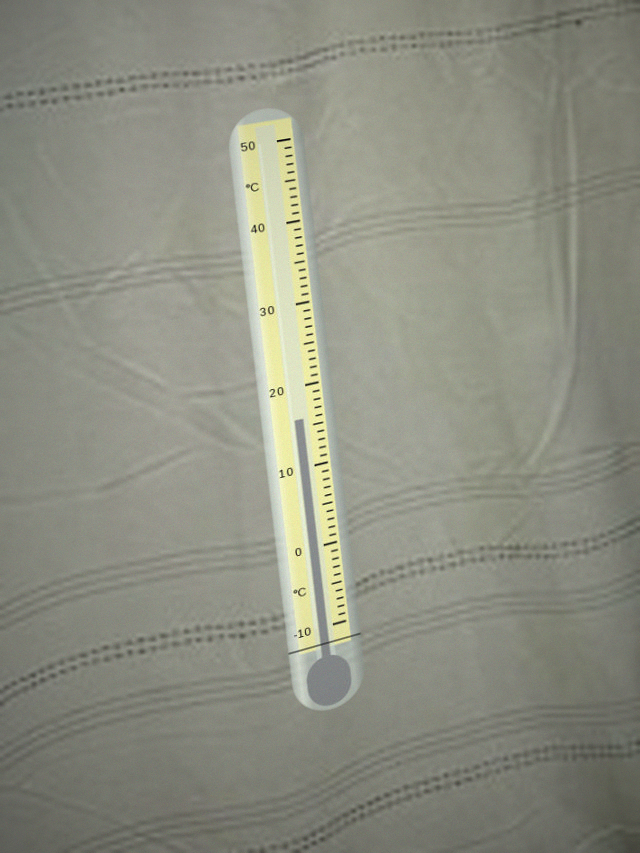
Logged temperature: 16 °C
